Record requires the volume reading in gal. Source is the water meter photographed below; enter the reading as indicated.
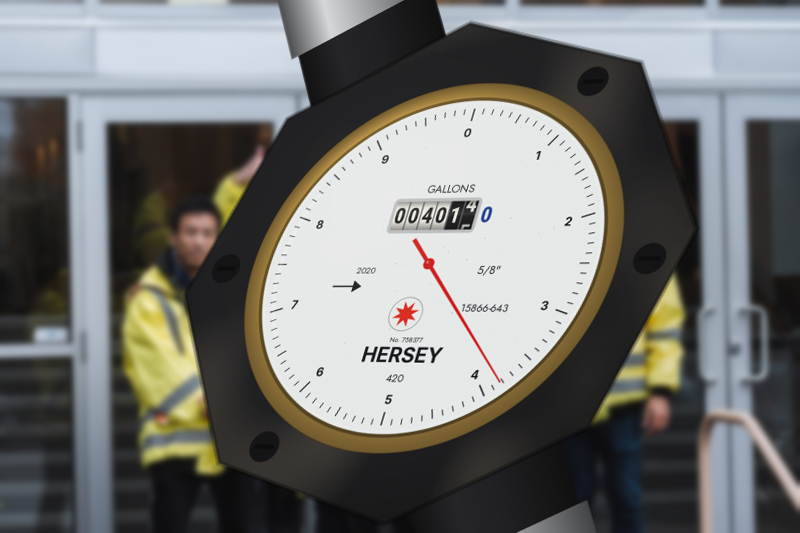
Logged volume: 40143.8 gal
